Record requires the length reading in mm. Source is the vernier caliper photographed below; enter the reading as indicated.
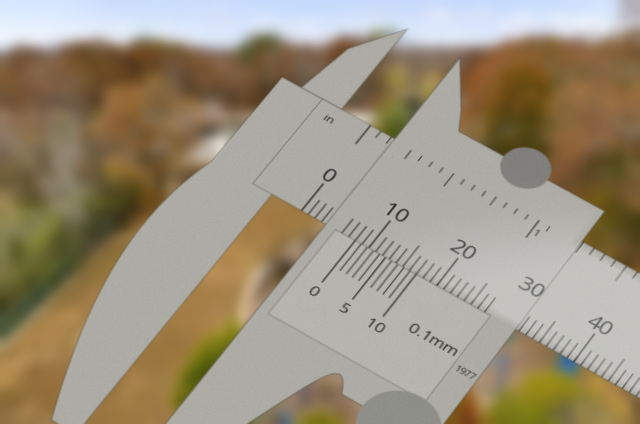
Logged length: 8.0 mm
